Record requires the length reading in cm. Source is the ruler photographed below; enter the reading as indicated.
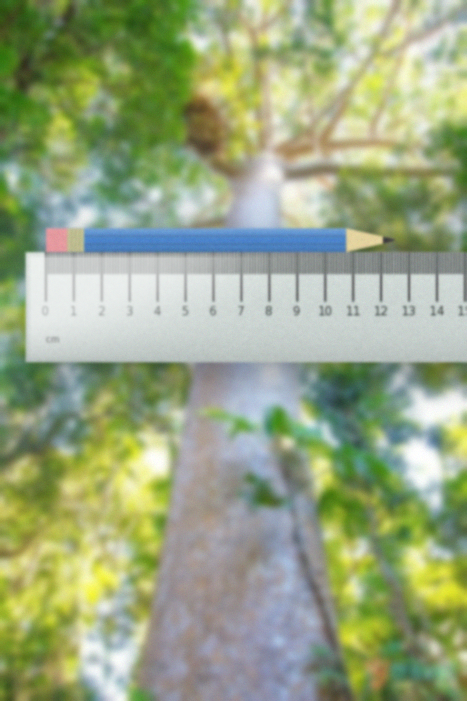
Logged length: 12.5 cm
